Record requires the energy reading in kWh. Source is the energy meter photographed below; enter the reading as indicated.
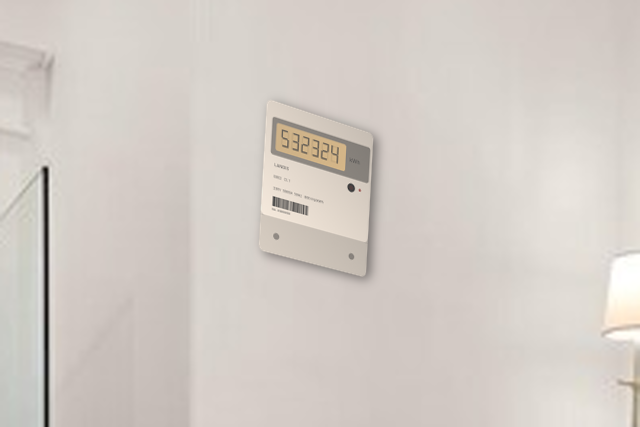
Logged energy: 532324 kWh
